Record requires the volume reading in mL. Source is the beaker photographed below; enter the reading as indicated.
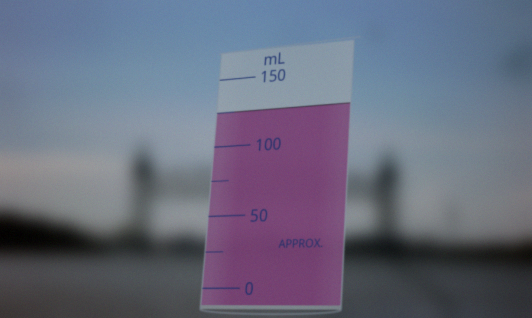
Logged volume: 125 mL
